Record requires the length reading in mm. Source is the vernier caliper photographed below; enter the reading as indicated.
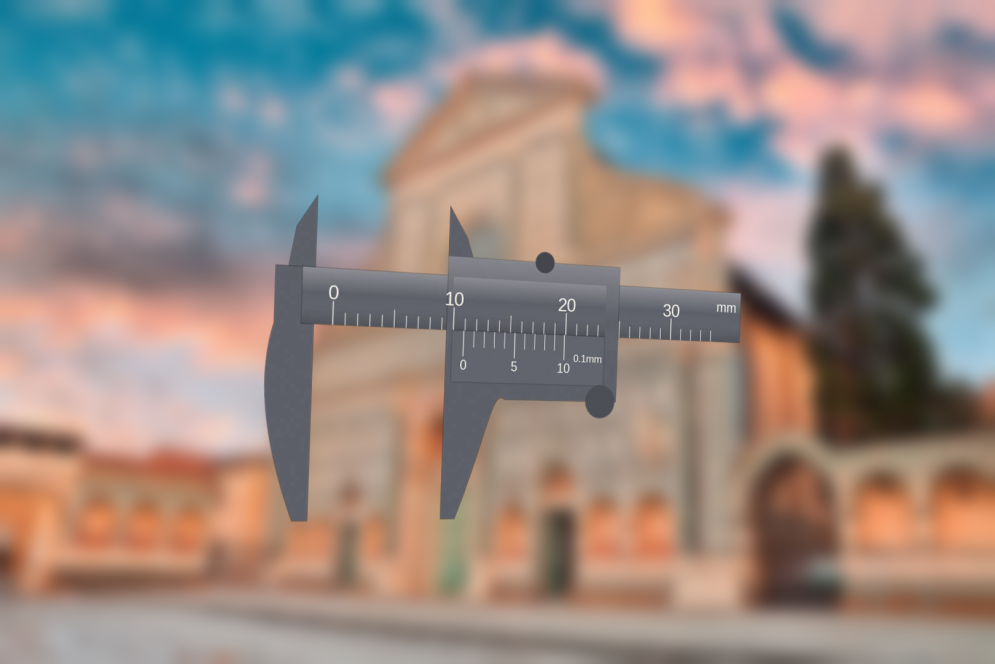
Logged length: 10.9 mm
